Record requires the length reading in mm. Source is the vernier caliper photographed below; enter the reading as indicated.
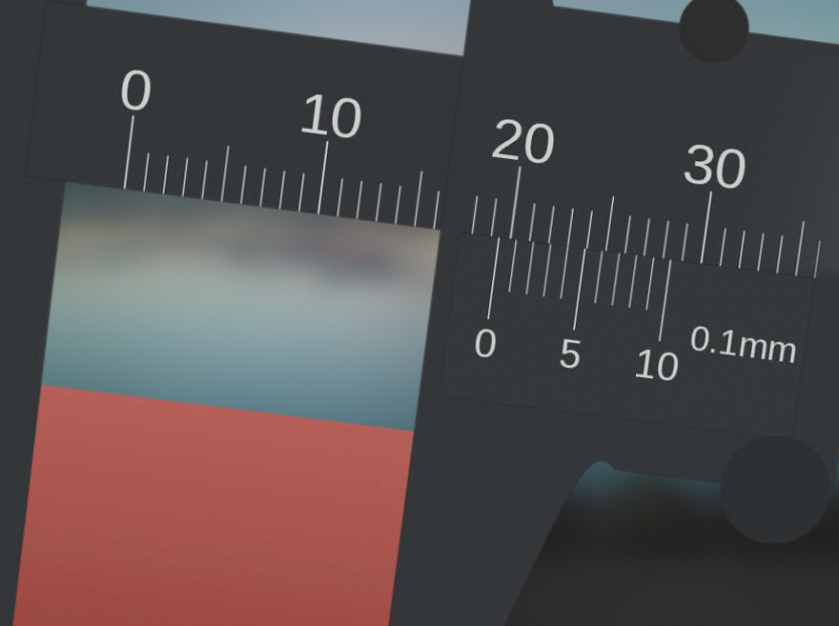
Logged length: 19.4 mm
